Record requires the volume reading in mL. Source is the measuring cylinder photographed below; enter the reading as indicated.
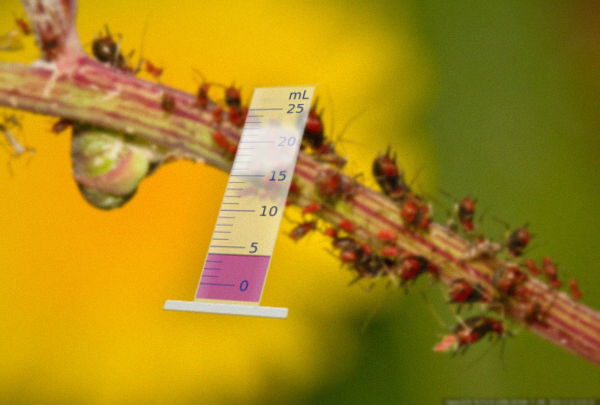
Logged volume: 4 mL
